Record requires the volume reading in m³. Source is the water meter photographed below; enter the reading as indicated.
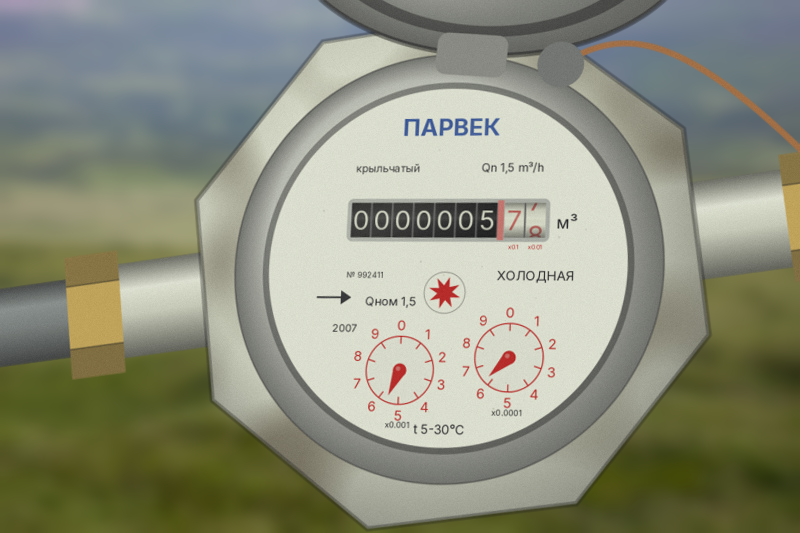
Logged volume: 5.7756 m³
